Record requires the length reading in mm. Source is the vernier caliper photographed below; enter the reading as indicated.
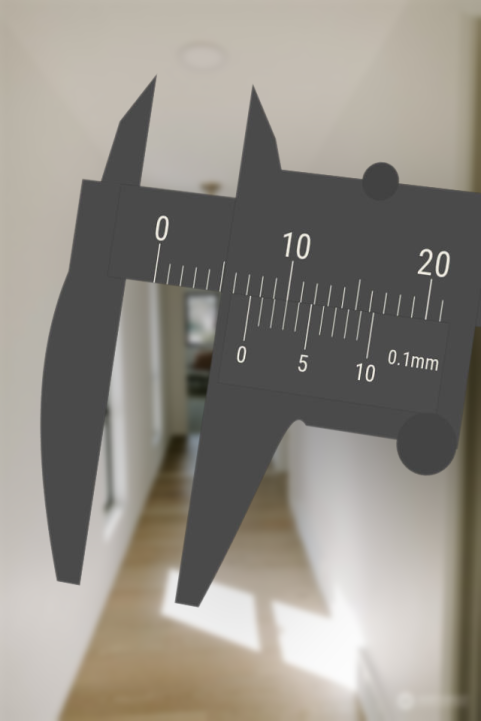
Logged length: 7.3 mm
